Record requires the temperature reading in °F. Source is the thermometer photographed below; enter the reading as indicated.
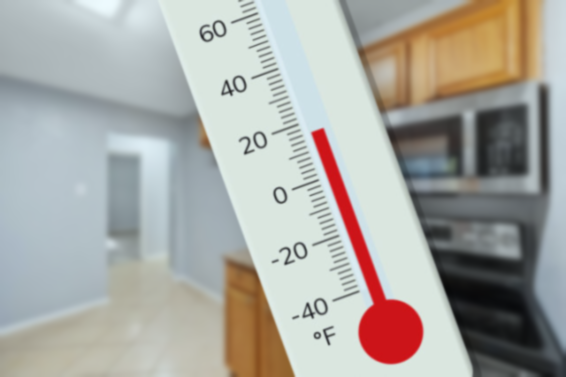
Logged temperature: 16 °F
